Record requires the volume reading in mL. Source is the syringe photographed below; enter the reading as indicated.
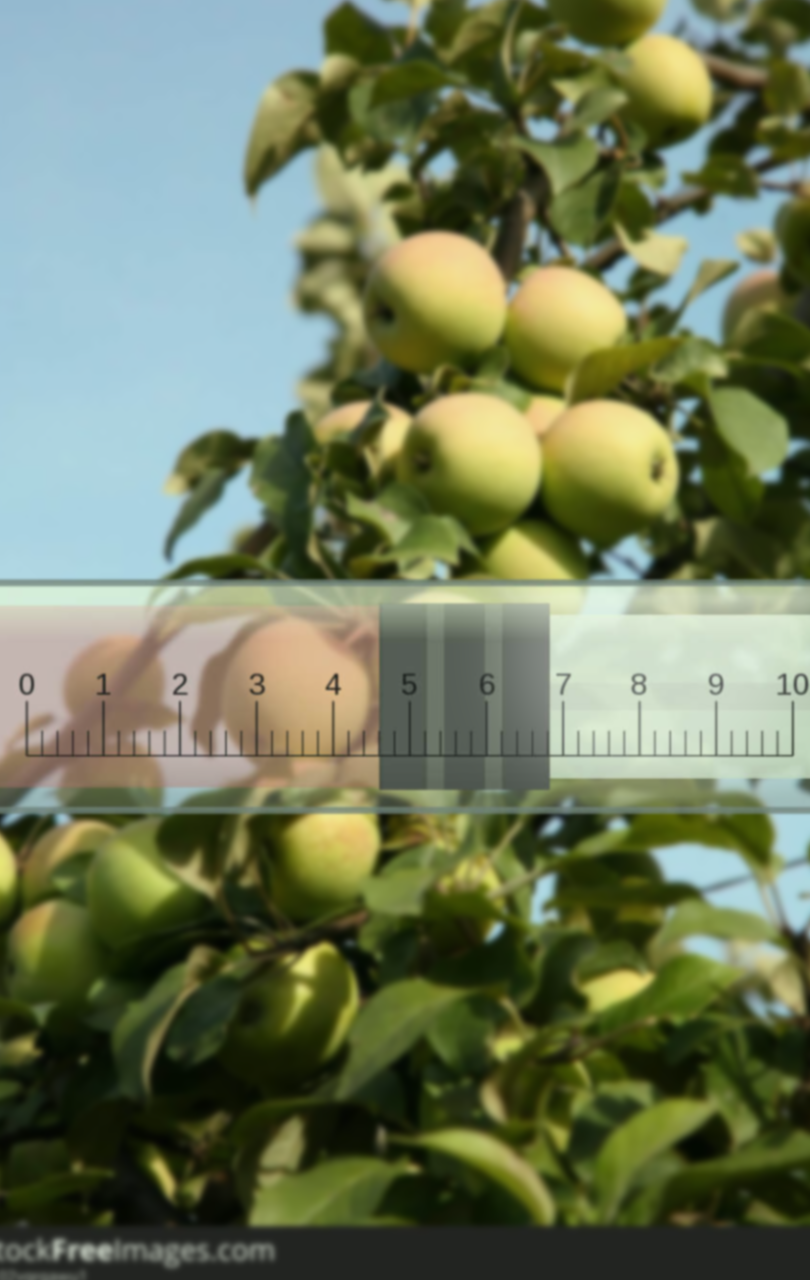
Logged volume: 4.6 mL
